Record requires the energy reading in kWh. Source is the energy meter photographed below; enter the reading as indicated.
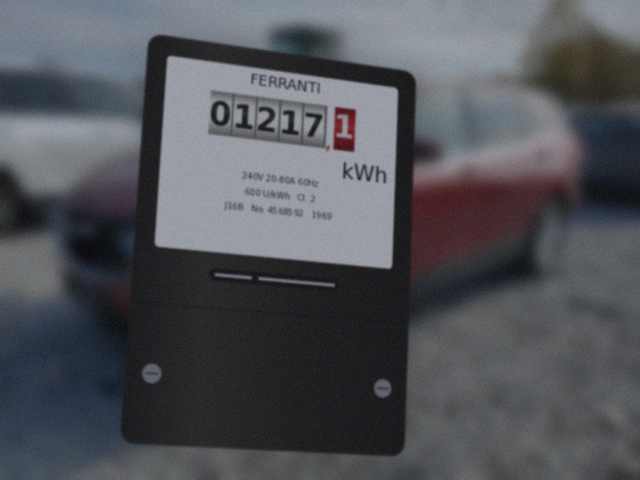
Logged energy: 1217.1 kWh
